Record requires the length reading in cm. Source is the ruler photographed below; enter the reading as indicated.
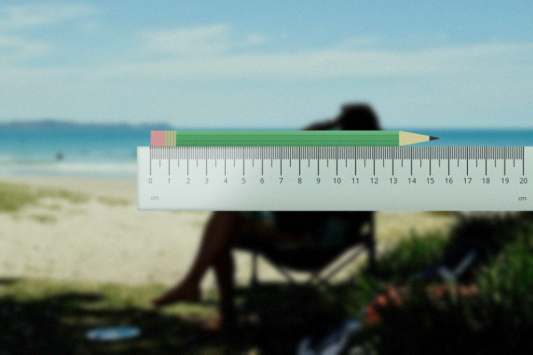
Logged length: 15.5 cm
